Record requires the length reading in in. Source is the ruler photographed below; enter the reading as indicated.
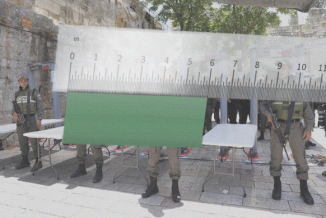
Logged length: 6 in
